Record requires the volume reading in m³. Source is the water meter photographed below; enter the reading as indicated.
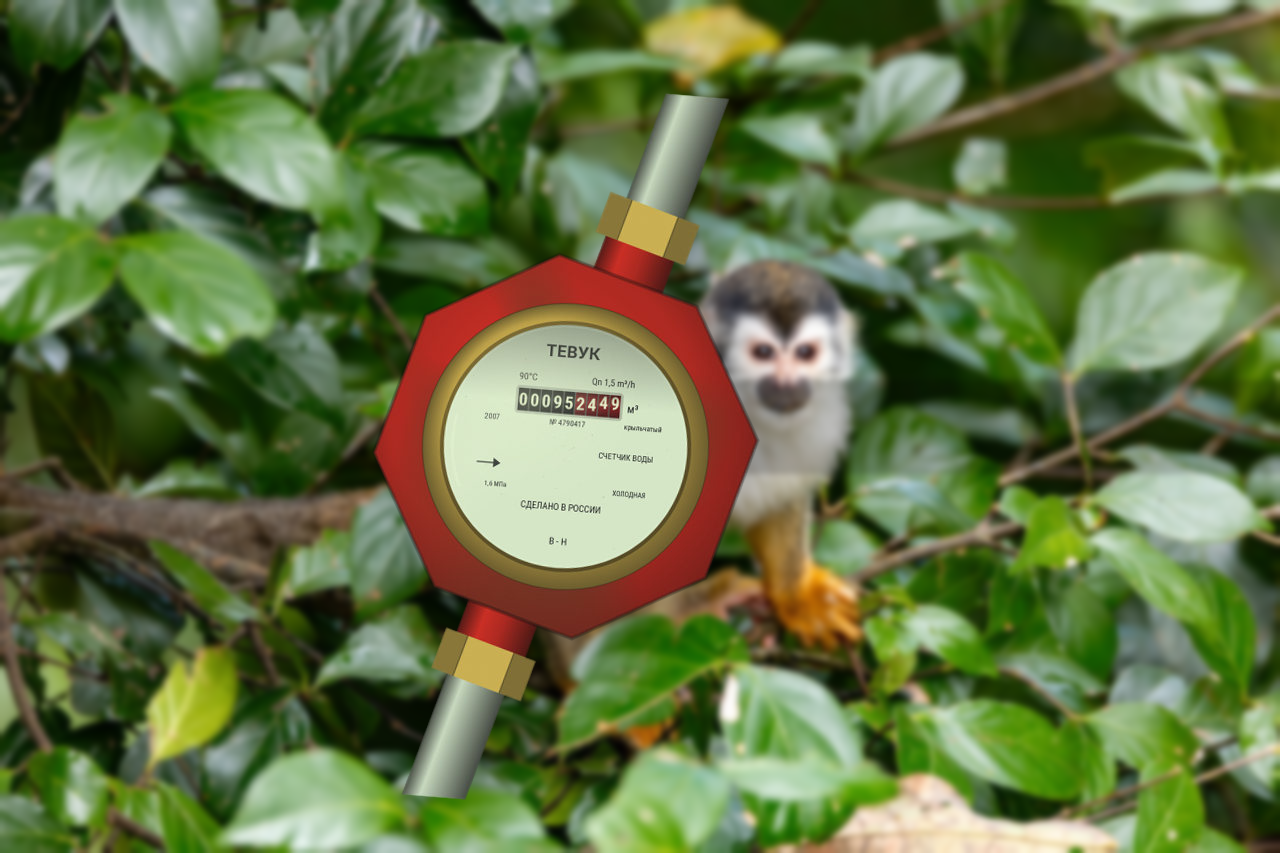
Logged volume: 95.2449 m³
